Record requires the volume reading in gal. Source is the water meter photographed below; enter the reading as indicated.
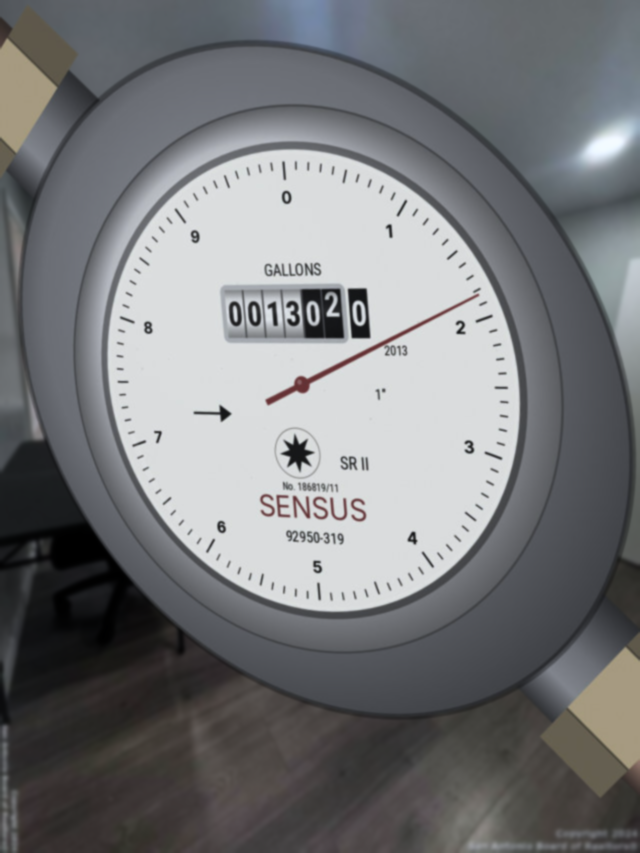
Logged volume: 13021.8 gal
